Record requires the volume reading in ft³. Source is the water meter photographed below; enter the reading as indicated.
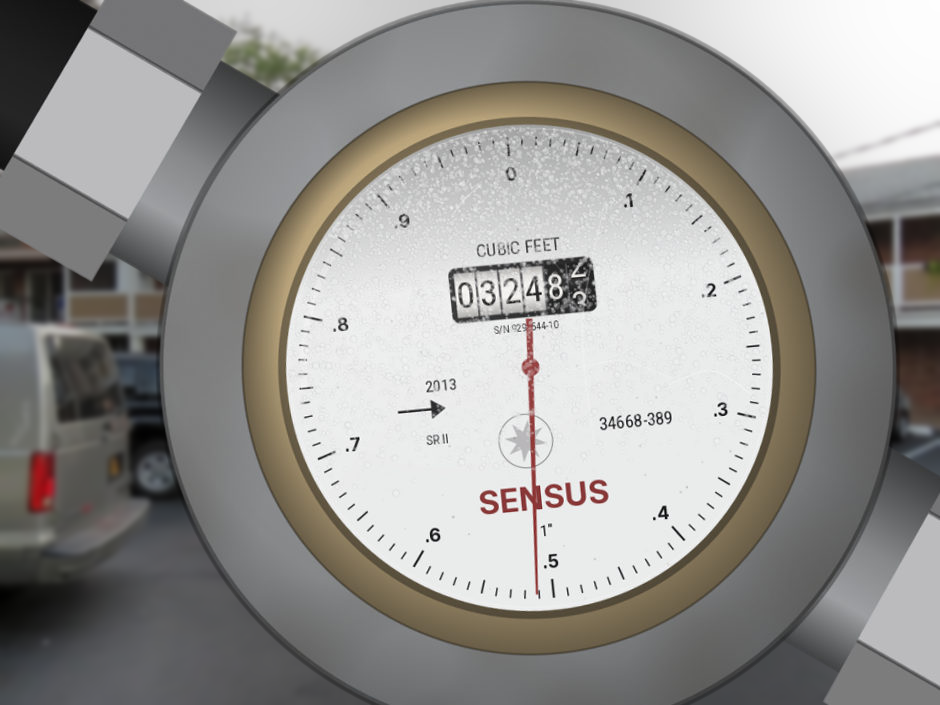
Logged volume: 32482.51 ft³
